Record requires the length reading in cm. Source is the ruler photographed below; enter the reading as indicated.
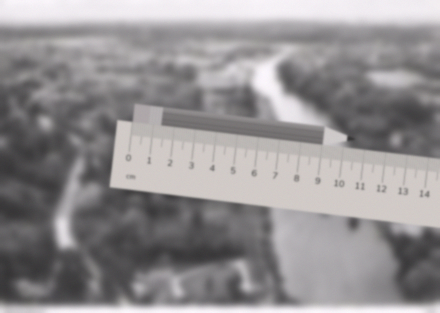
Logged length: 10.5 cm
